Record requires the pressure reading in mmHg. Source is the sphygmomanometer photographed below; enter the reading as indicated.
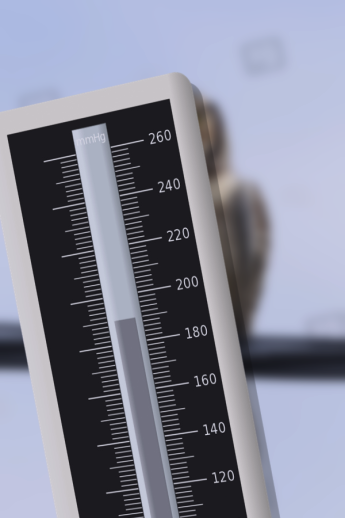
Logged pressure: 190 mmHg
